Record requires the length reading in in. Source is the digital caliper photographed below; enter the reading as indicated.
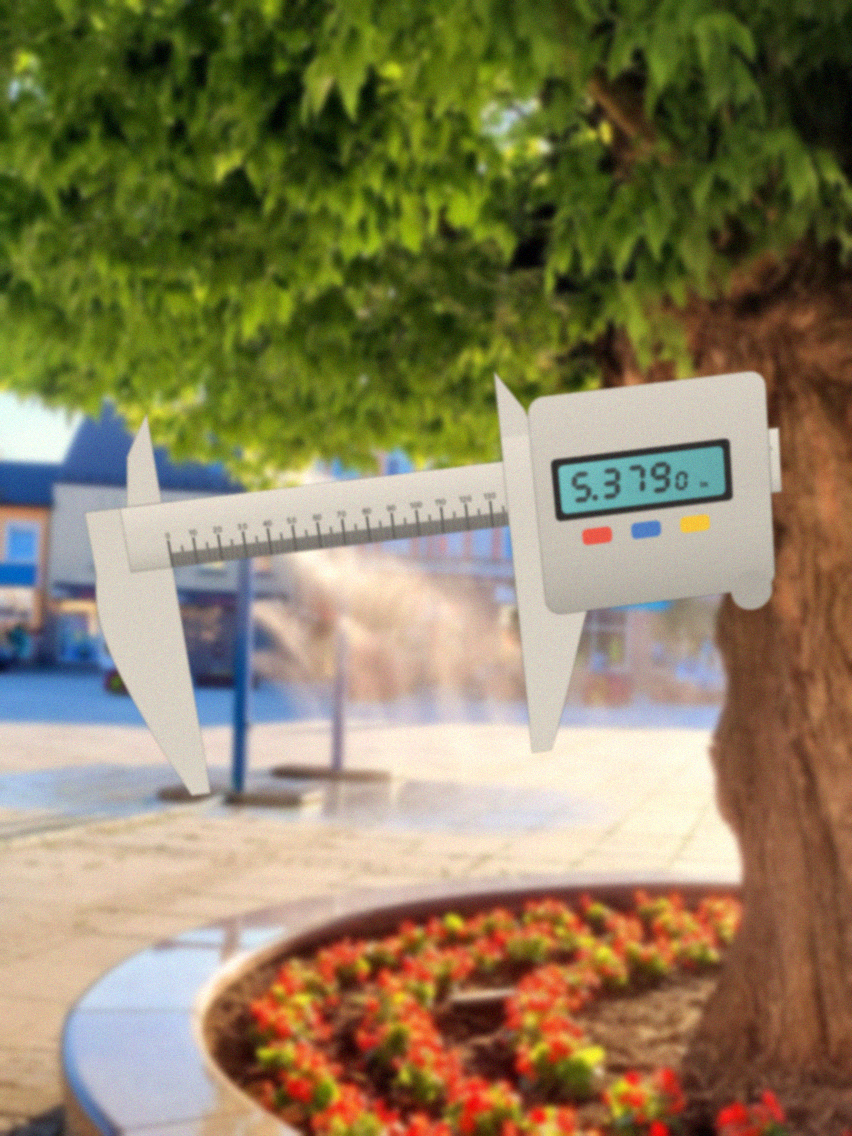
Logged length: 5.3790 in
